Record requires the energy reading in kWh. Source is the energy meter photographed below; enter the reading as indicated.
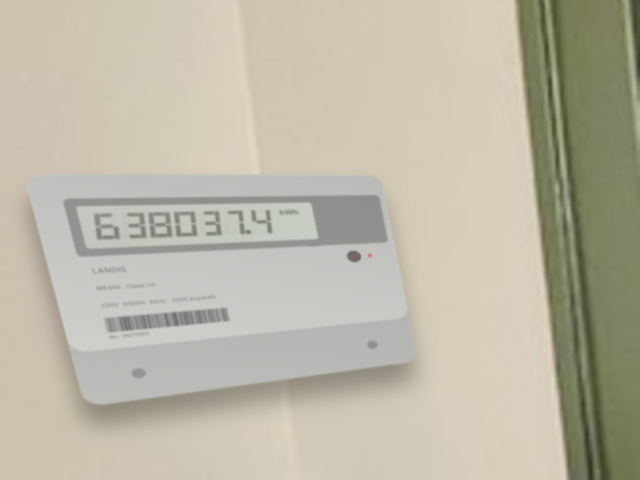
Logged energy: 638037.4 kWh
